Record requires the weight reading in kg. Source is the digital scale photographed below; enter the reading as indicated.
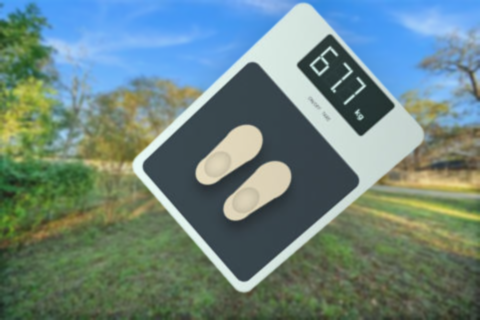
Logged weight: 67.7 kg
